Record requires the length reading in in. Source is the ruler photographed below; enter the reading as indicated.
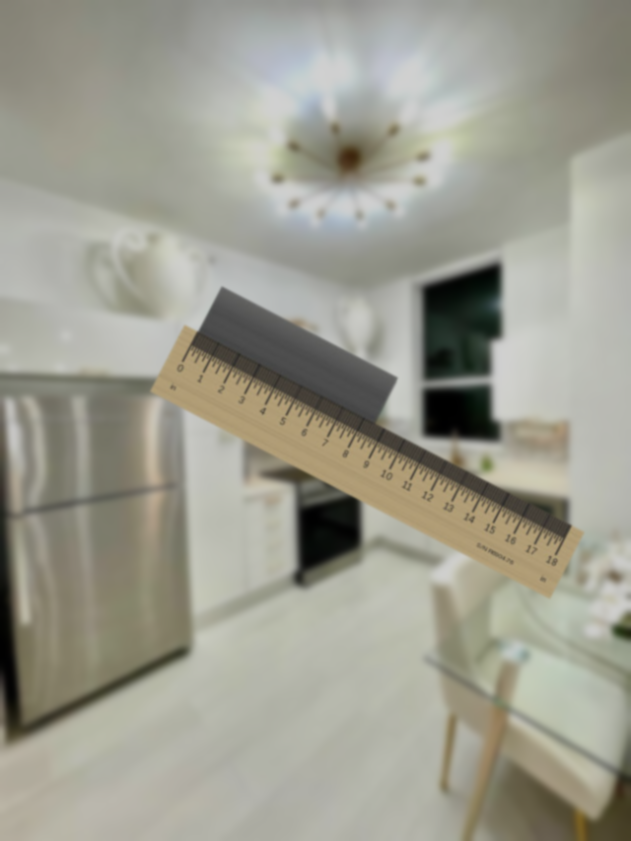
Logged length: 8.5 in
